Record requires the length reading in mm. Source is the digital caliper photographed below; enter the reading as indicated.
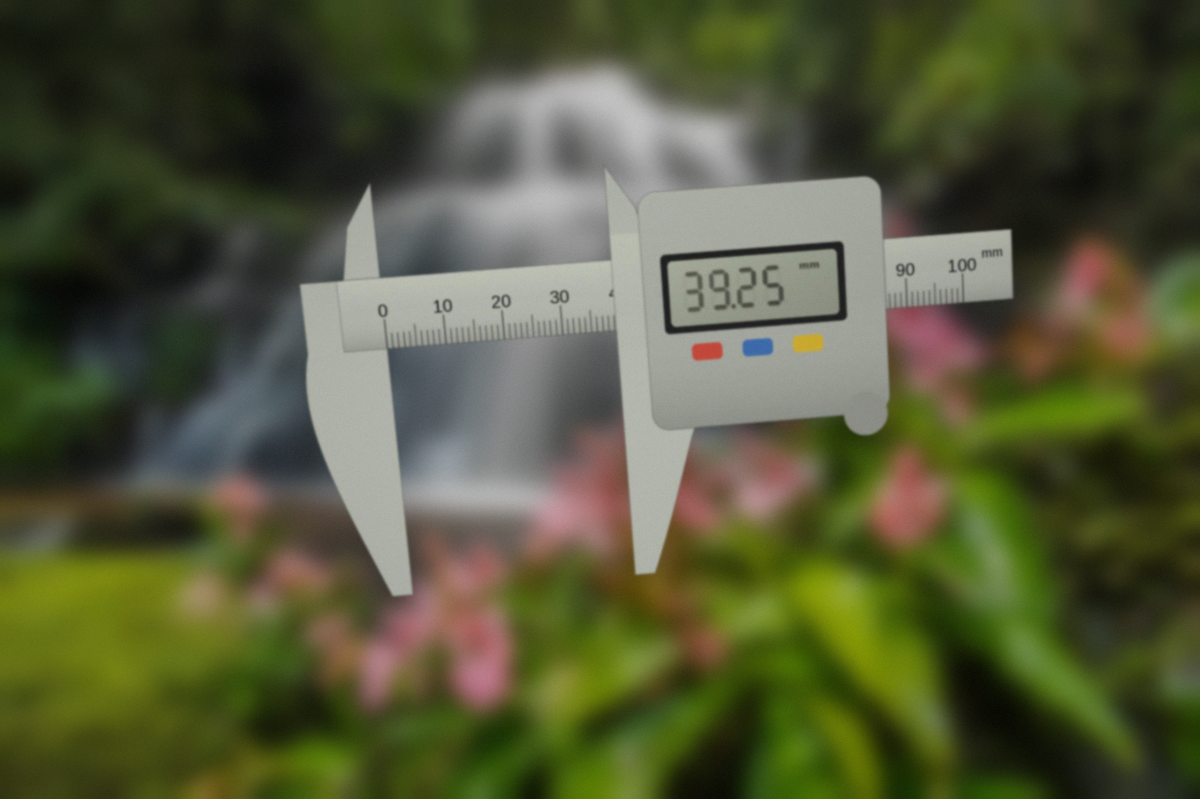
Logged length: 39.25 mm
